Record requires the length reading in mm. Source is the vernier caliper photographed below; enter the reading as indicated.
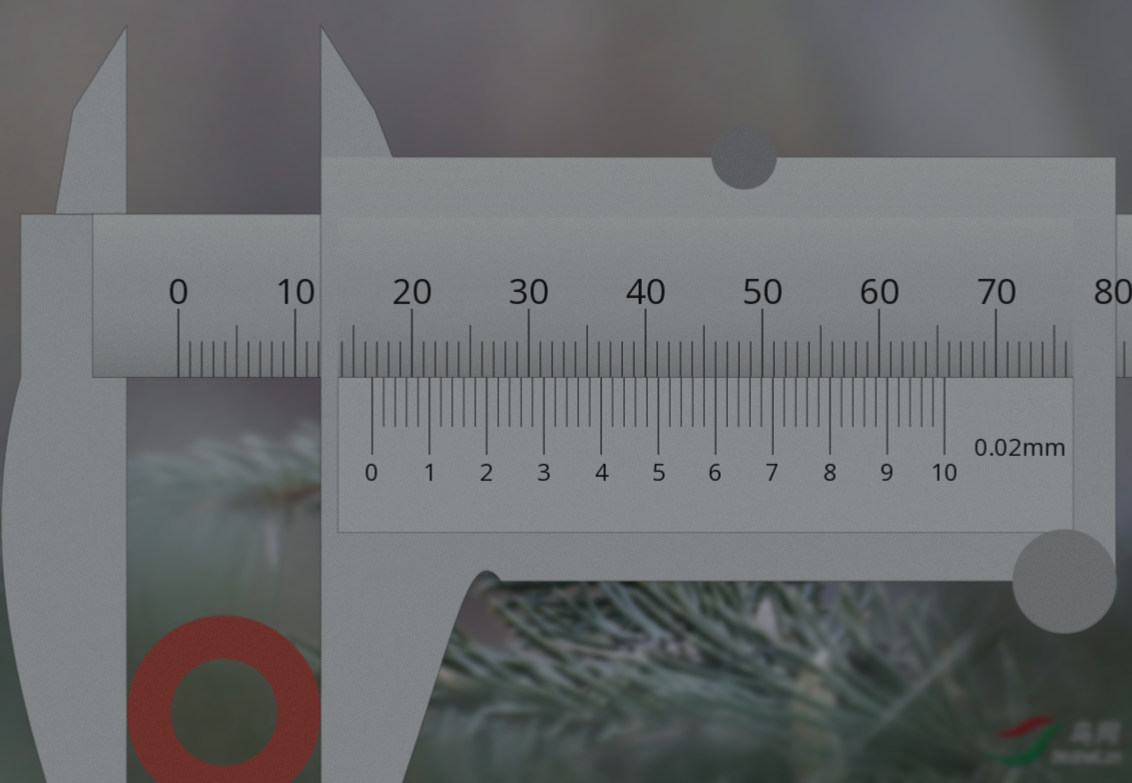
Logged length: 16.6 mm
